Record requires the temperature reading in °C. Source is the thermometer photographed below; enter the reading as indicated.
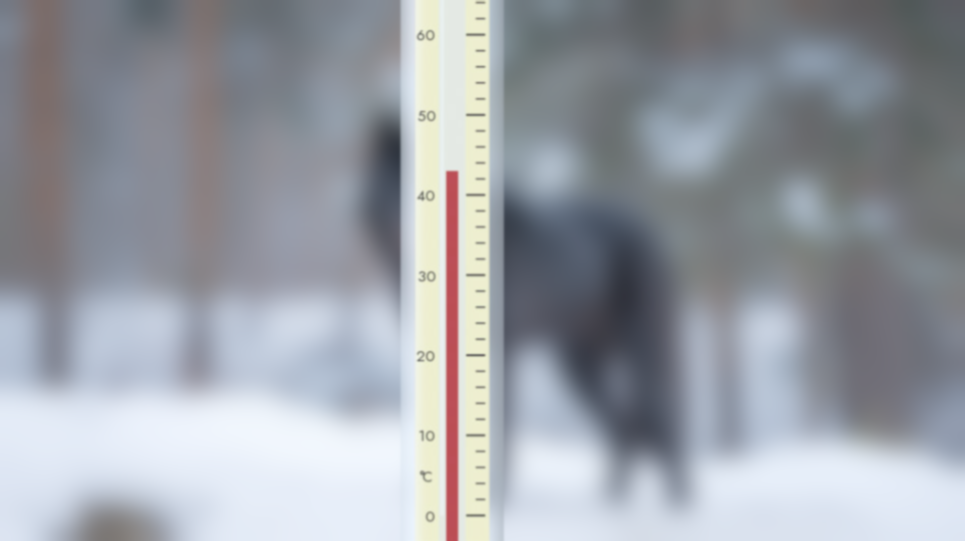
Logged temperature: 43 °C
